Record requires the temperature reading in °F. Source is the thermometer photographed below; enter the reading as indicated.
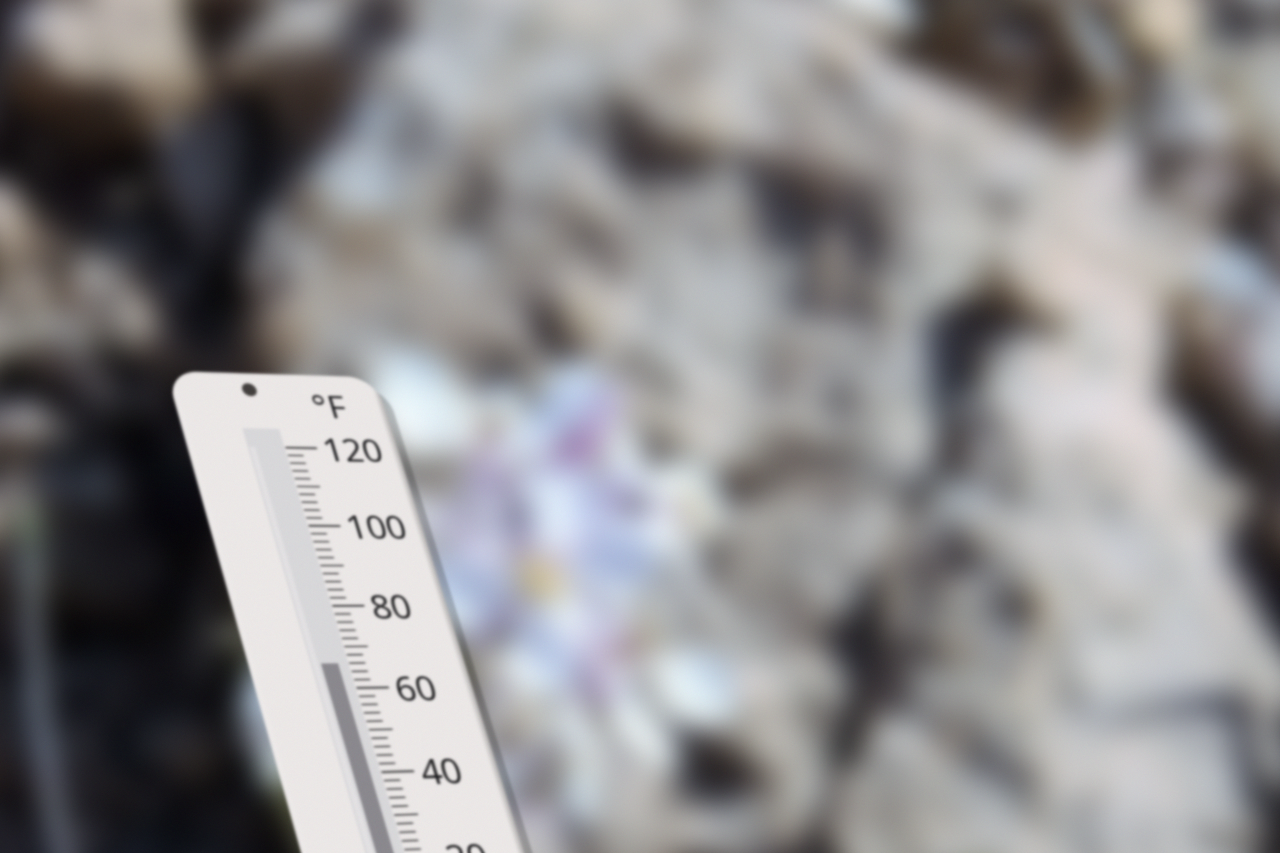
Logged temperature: 66 °F
